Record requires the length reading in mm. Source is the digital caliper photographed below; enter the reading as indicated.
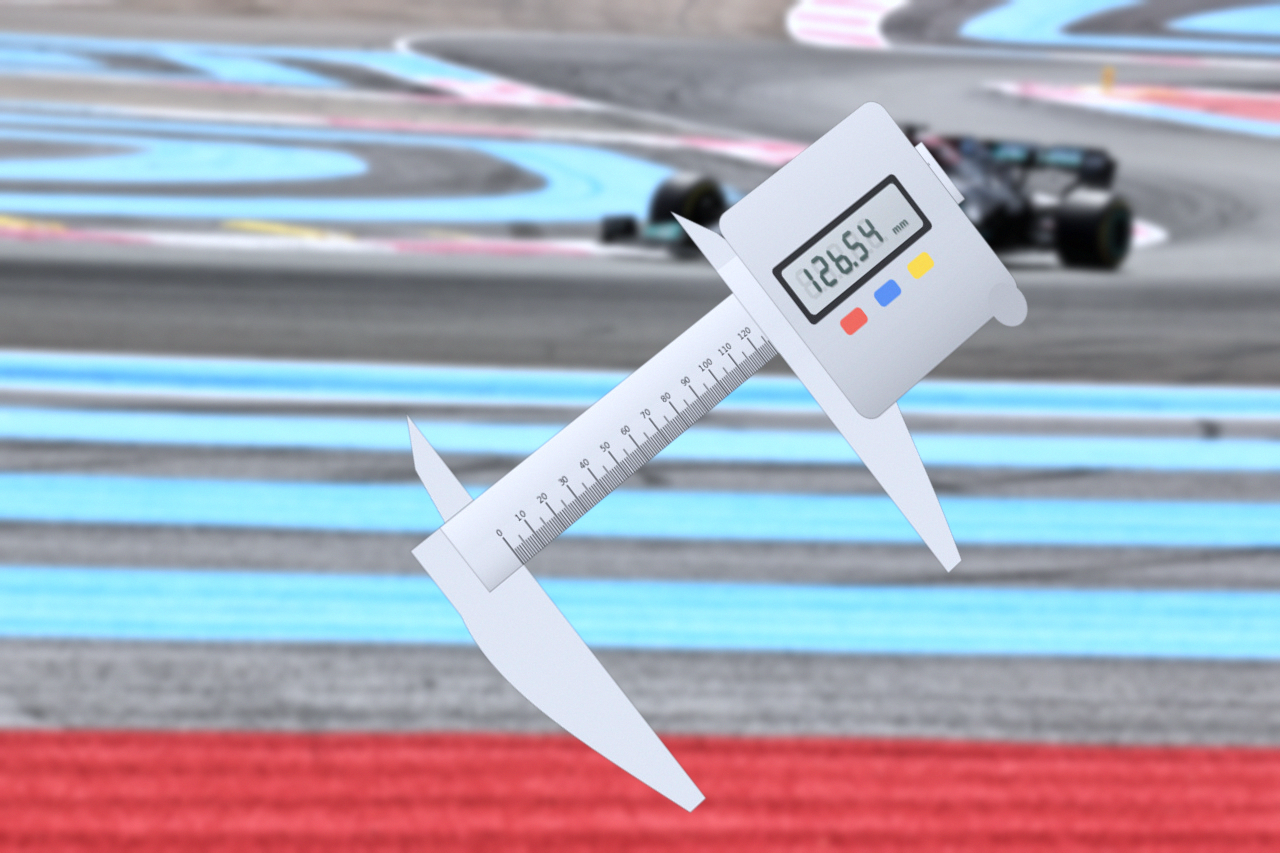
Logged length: 126.54 mm
